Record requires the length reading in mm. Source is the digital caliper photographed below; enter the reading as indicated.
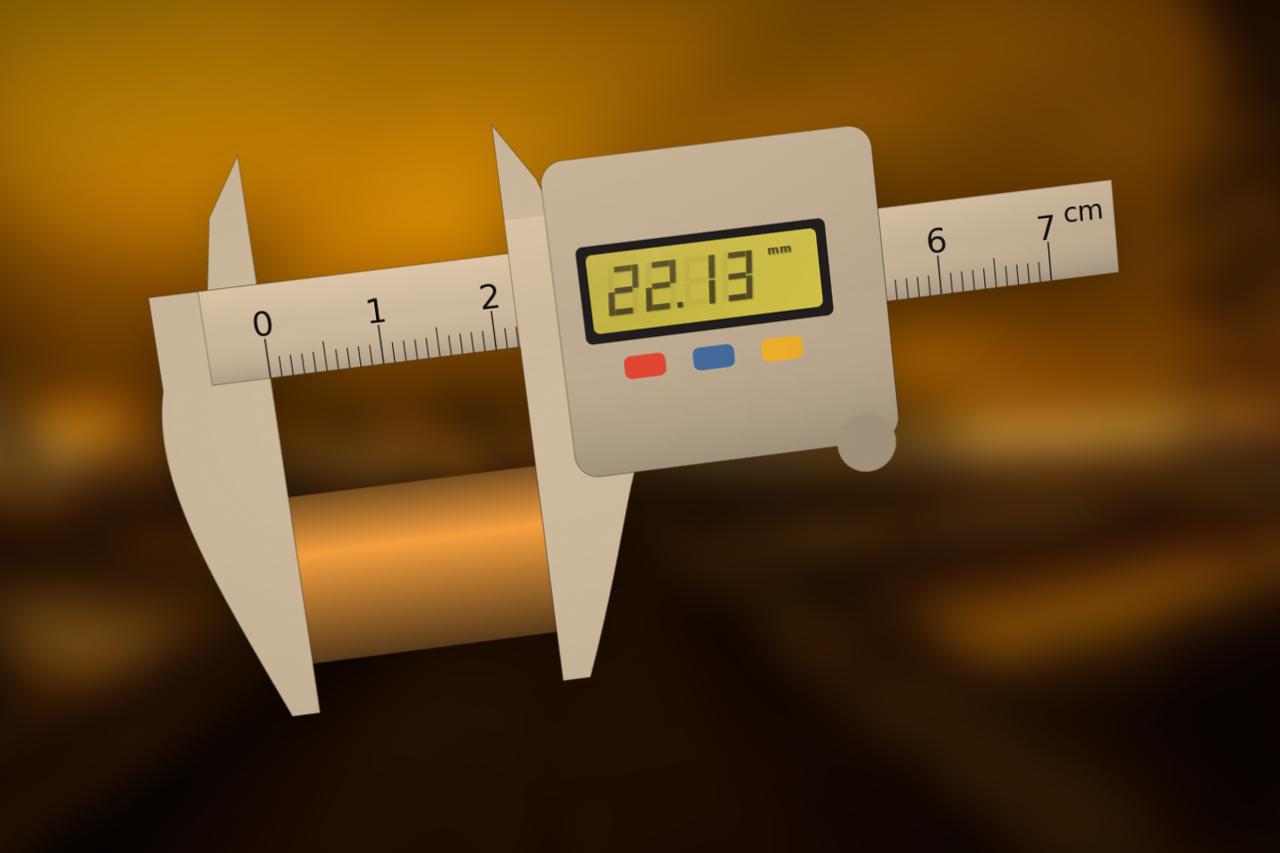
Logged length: 22.13 mm
